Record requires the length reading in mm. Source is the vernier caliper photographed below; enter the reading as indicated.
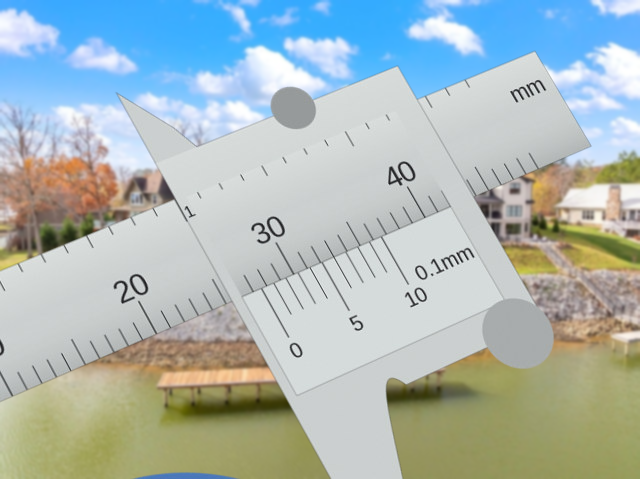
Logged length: 27.6 mm
